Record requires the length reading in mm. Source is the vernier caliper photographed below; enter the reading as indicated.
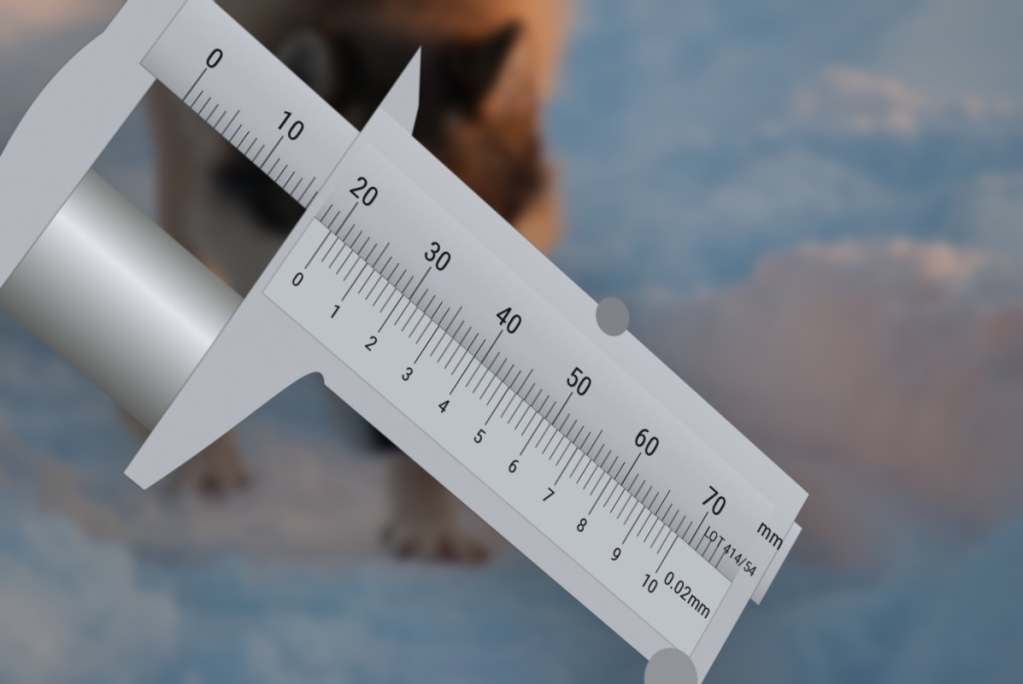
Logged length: 19.4 mm
